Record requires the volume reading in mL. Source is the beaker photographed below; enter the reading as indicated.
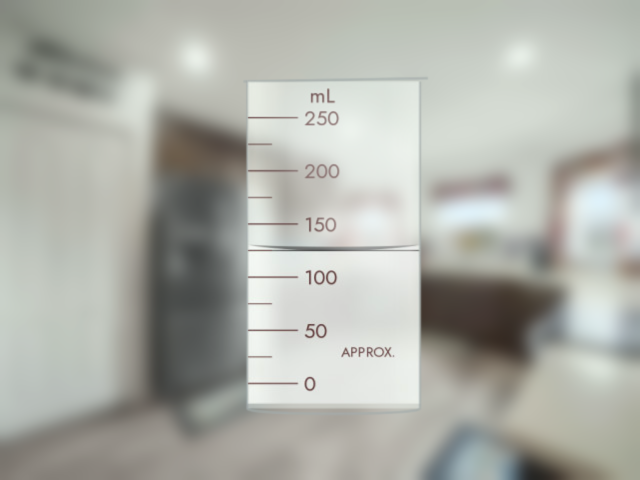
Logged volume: 125 mL
